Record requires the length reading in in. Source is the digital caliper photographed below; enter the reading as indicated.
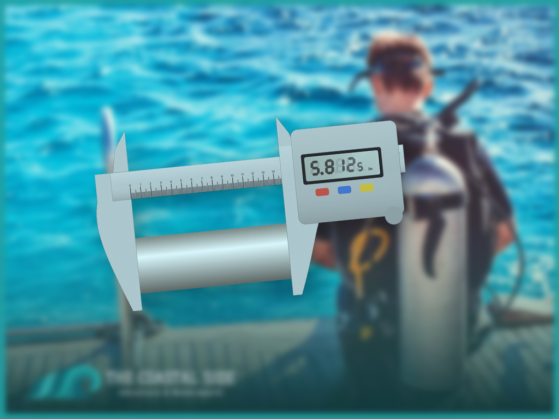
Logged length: 5.8125 in
